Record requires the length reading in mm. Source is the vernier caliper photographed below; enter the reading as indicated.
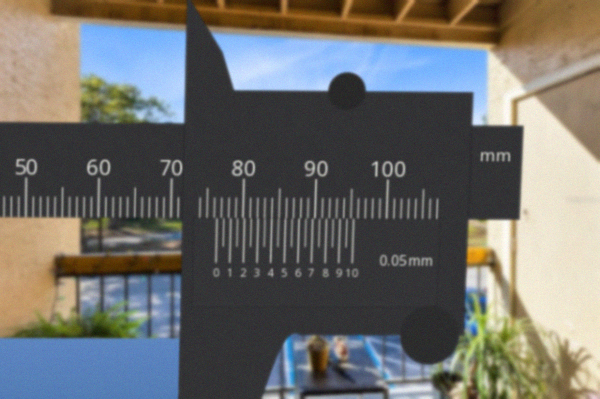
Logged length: 76.4 mm
